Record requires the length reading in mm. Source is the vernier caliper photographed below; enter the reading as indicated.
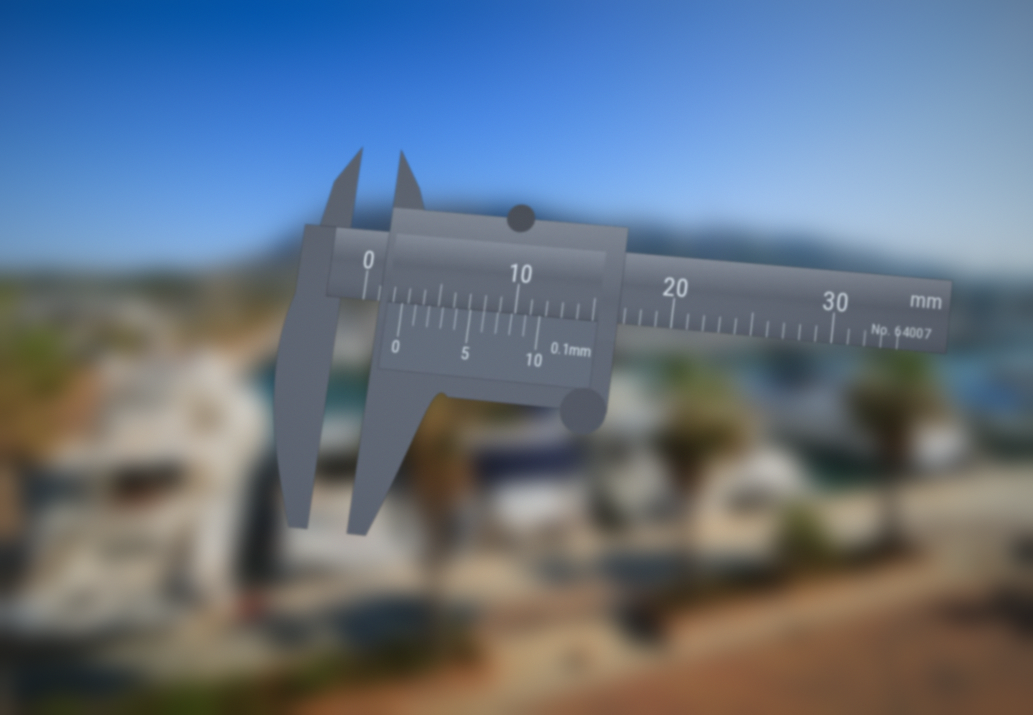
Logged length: 2.6 mm
